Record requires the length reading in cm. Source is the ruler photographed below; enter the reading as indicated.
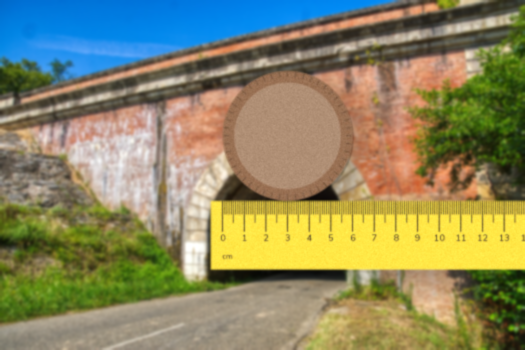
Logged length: 6 cm
